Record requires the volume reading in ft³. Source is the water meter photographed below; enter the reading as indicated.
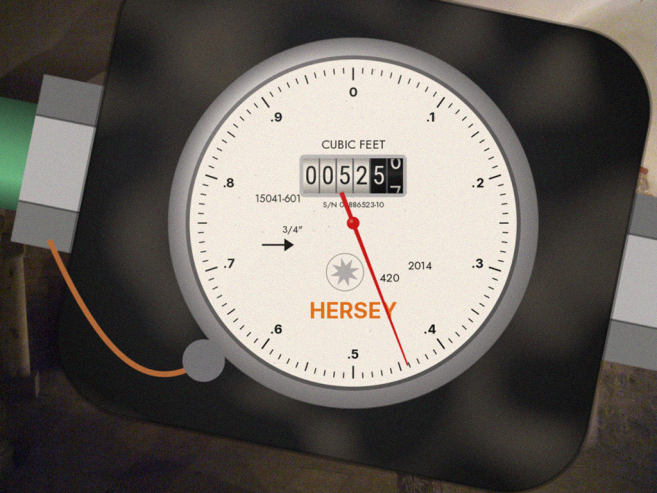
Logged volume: 5256.44 ft³
